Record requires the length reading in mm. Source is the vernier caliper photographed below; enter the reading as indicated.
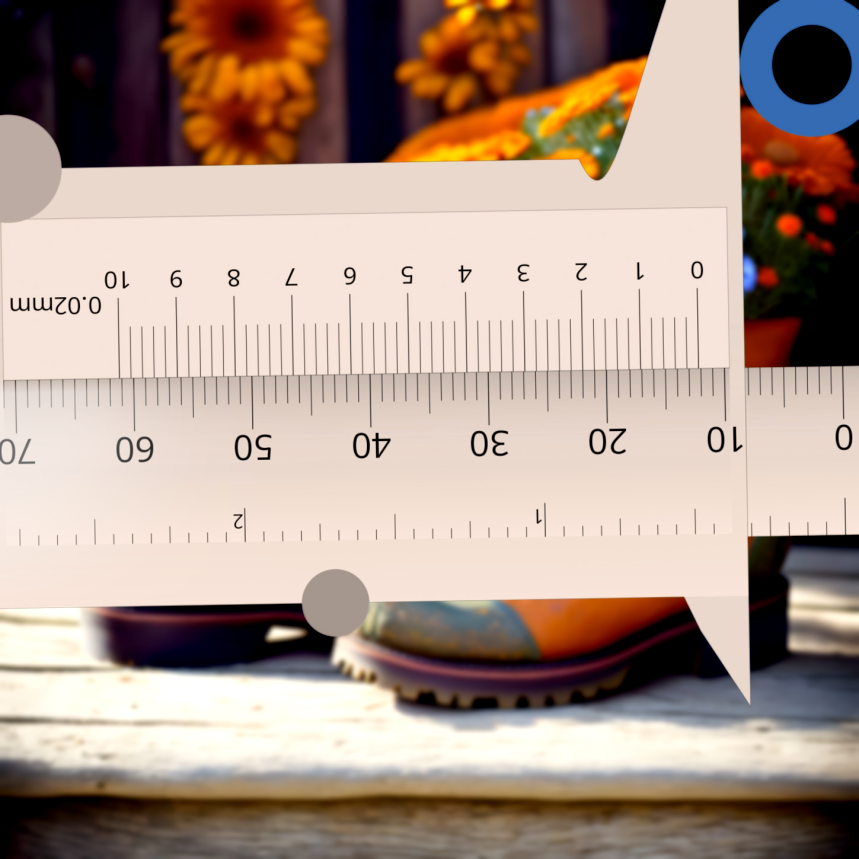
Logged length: 12.2 mm
